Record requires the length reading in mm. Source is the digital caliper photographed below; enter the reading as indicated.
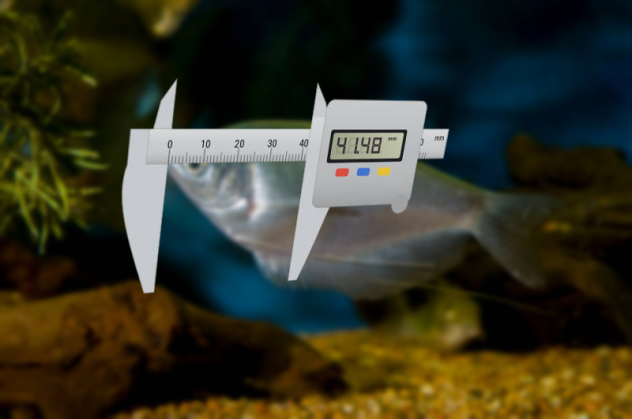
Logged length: 41.48 mm
